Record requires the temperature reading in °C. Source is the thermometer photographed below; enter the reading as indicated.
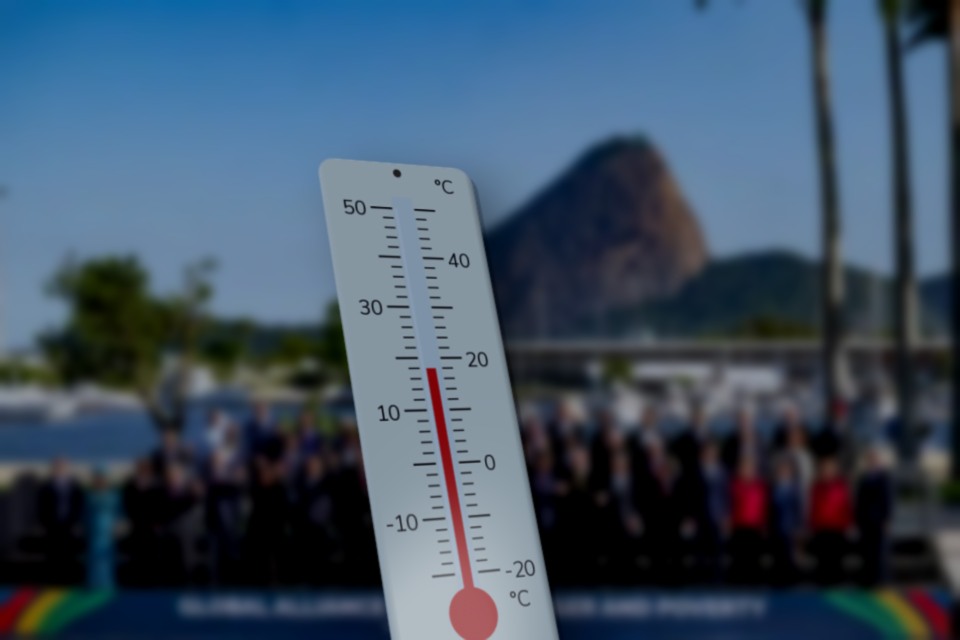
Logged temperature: 18 °C
